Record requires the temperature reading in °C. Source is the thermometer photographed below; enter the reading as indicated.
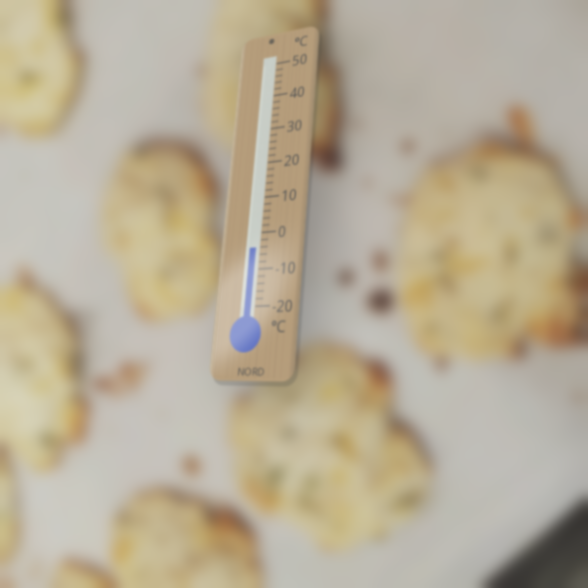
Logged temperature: -4 °C
